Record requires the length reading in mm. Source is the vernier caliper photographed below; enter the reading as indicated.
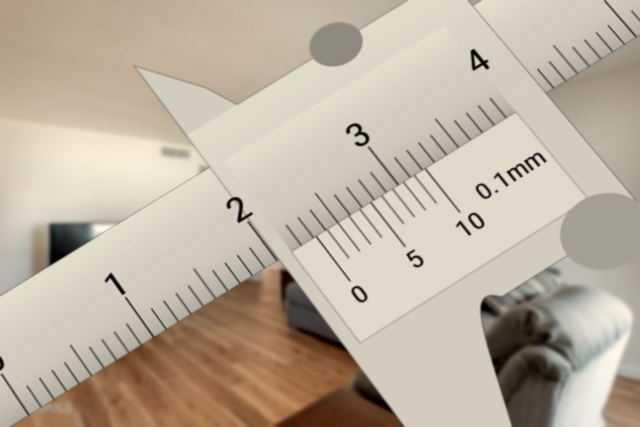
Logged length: 23.2 mm
